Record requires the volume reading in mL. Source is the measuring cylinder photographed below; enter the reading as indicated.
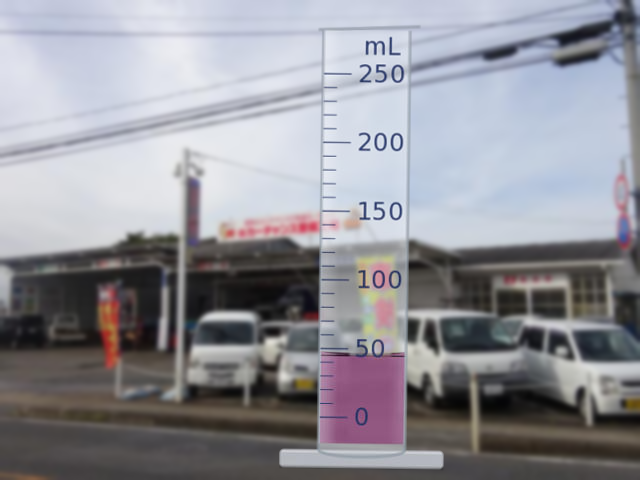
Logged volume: 45 mL
